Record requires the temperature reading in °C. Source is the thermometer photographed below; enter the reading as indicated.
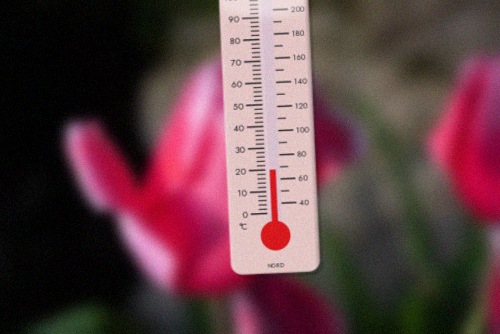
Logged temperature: 20 °C
